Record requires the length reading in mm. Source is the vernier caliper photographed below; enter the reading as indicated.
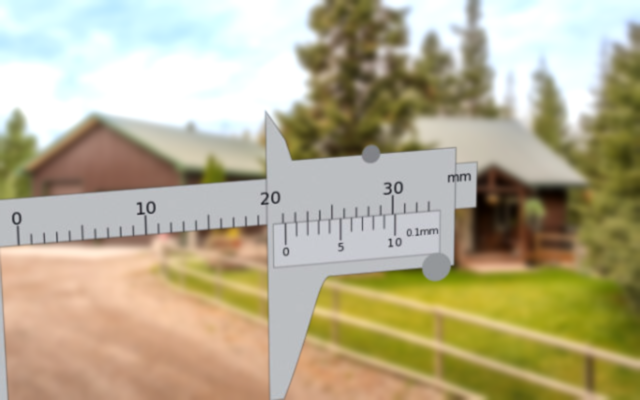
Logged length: 21.2 mm
